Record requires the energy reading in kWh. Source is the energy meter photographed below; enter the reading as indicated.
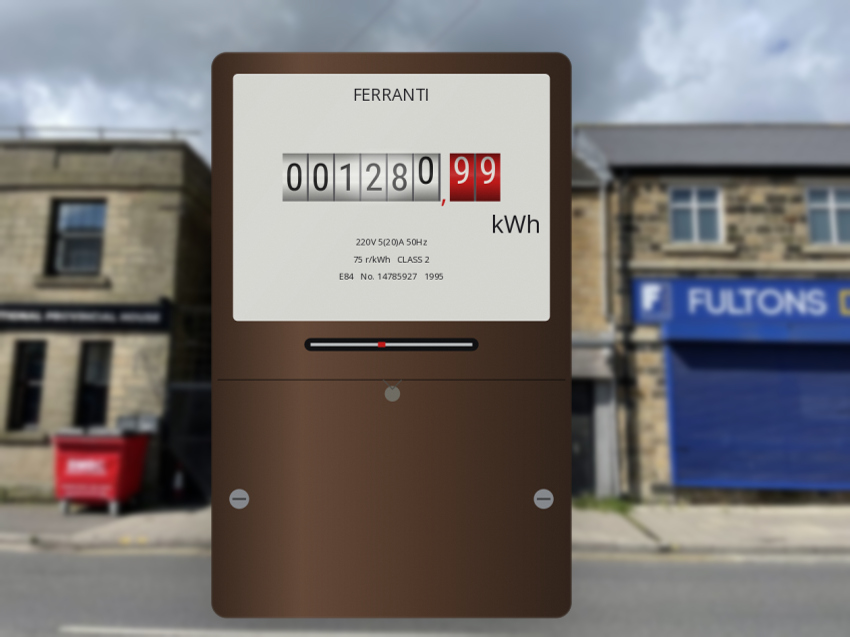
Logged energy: 1280.99 kWh
